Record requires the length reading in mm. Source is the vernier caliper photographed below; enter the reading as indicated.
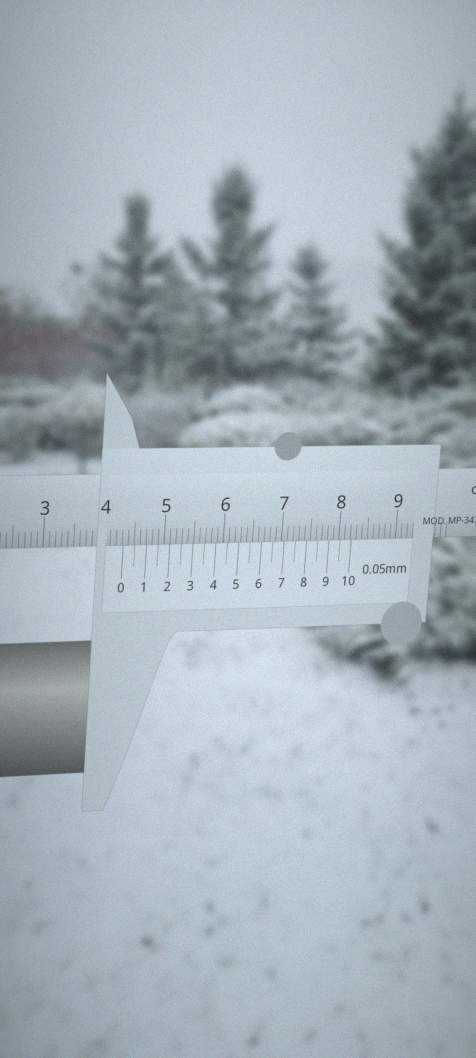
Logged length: 43.2 mm
